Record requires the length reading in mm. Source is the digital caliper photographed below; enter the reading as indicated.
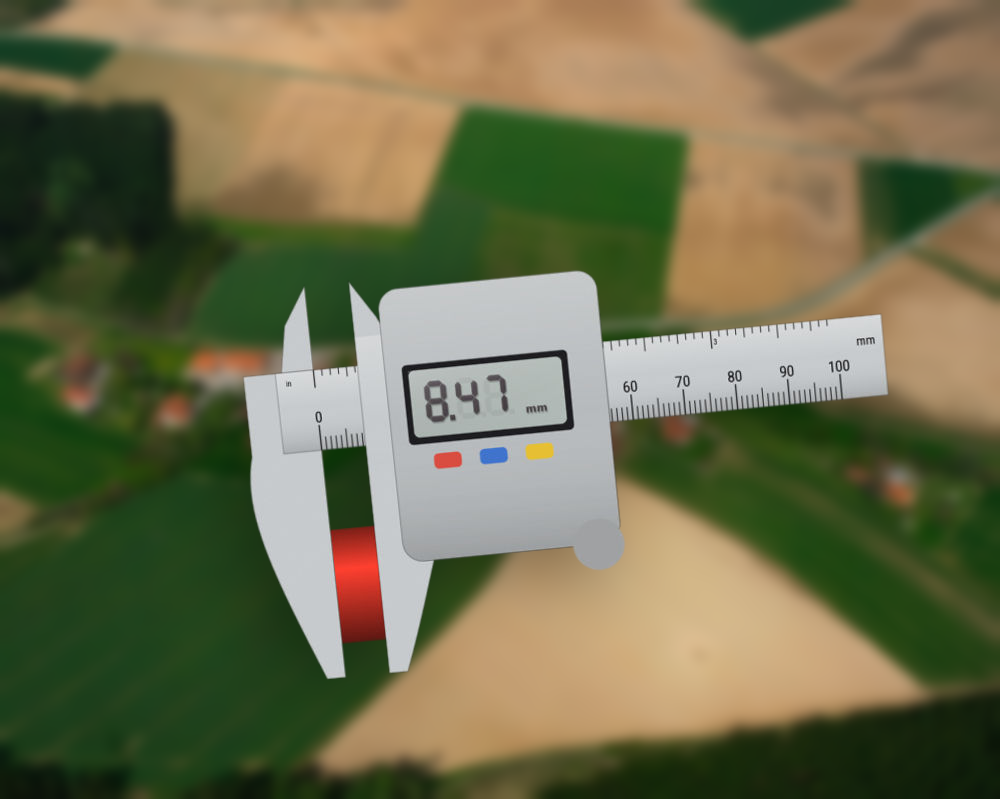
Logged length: 8.47 mm
